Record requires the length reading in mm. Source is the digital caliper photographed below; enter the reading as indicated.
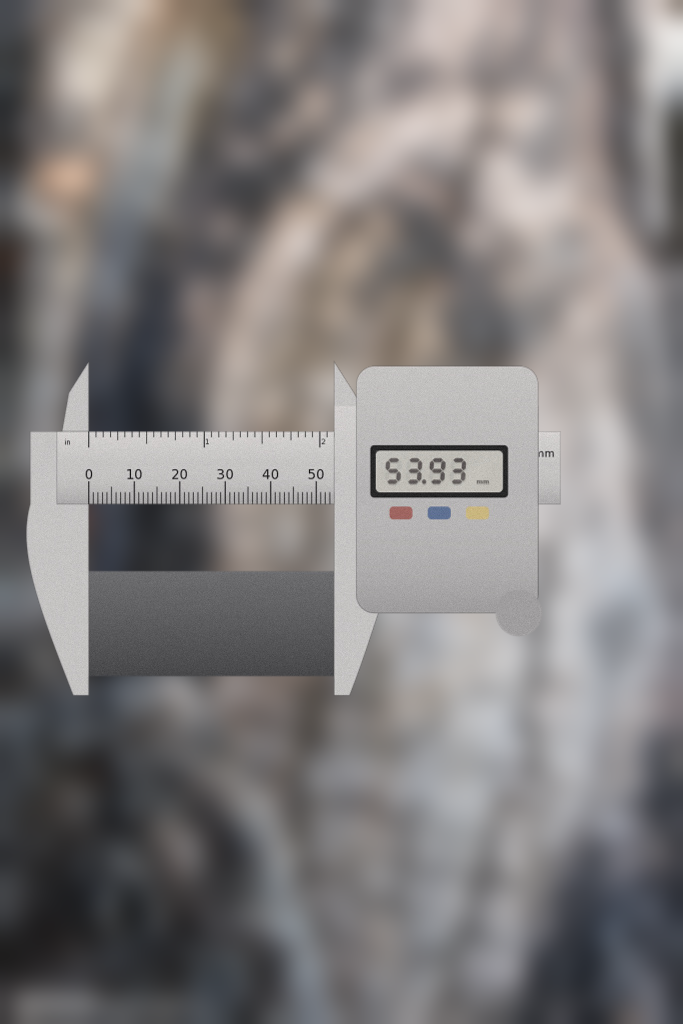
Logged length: 53.93 mm
